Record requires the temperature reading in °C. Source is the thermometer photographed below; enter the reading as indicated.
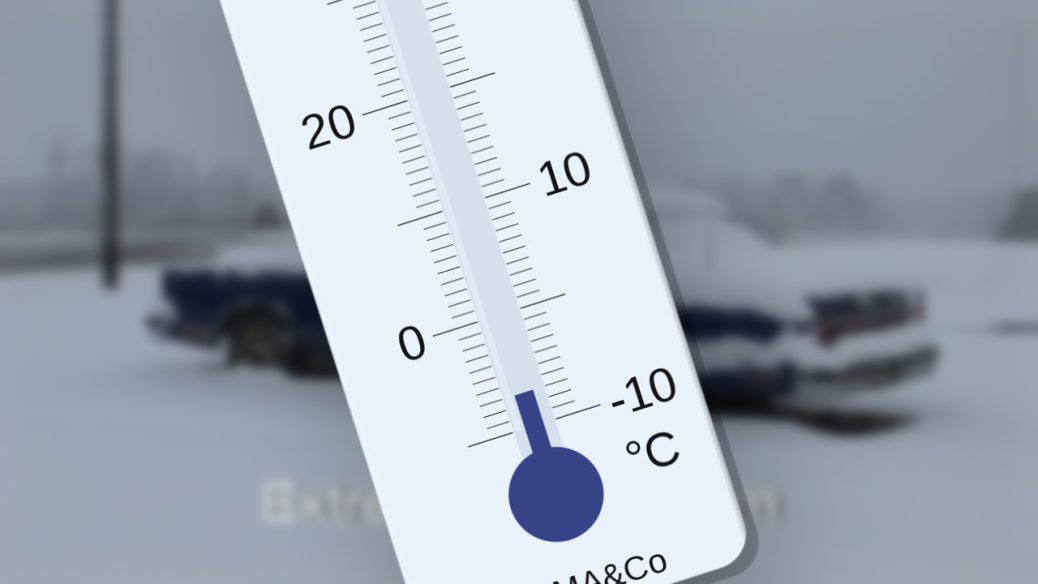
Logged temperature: -7 °C
